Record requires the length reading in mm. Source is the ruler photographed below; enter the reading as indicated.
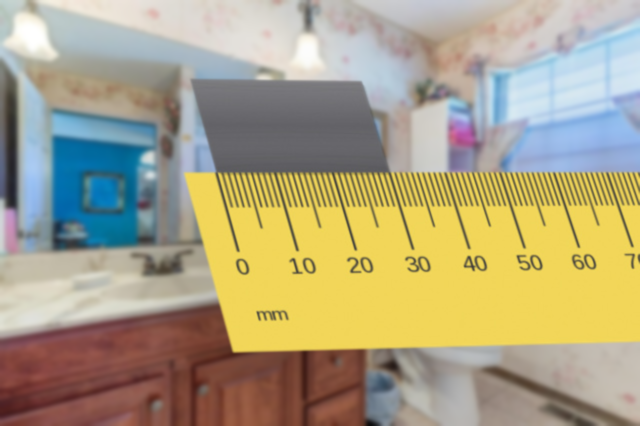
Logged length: 30 mm
